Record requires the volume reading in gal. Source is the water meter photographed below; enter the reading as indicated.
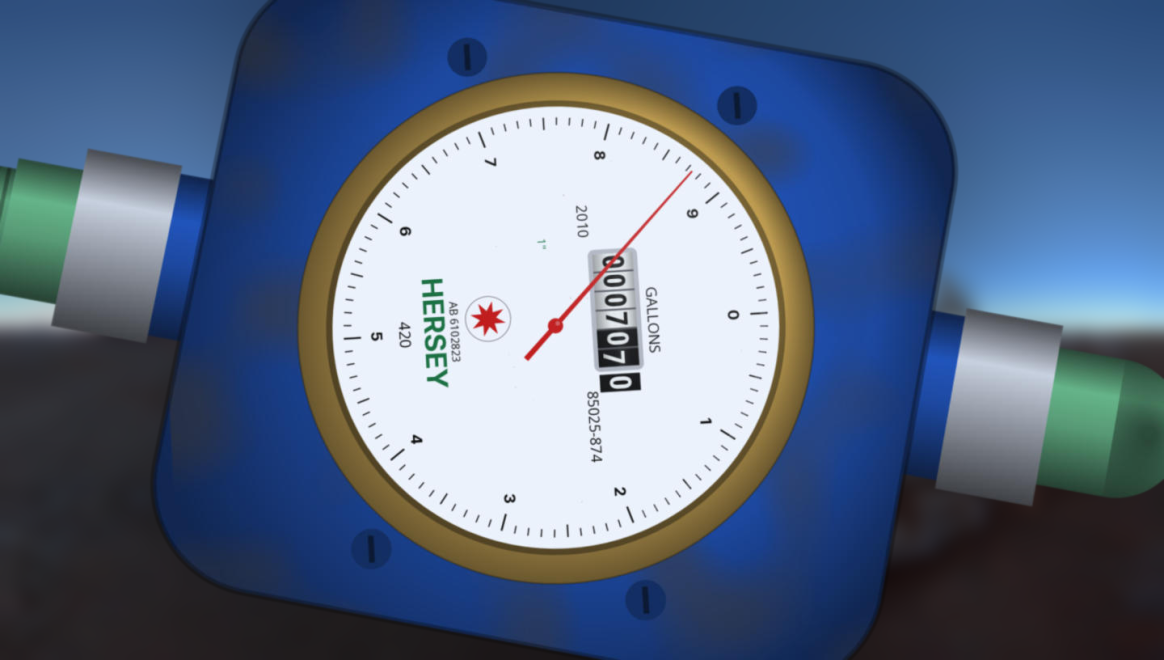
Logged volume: 7068.7 gal
